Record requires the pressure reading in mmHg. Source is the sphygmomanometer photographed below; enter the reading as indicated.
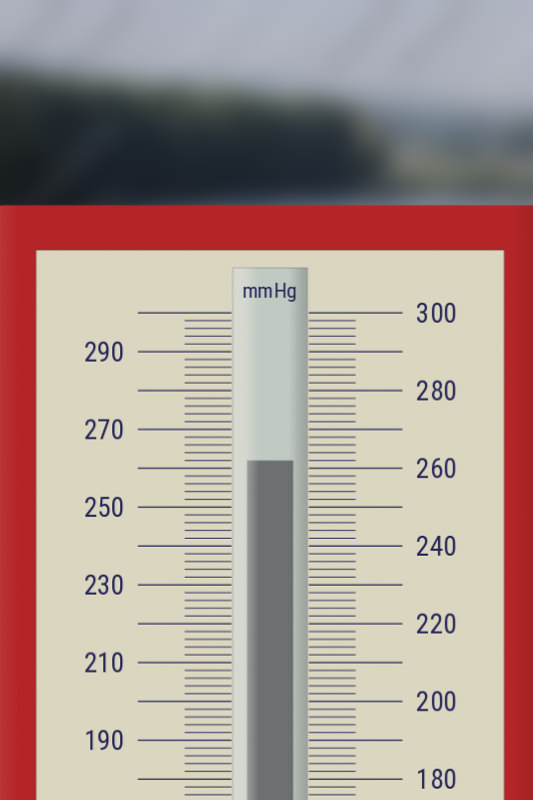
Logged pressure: 262 mmHg
